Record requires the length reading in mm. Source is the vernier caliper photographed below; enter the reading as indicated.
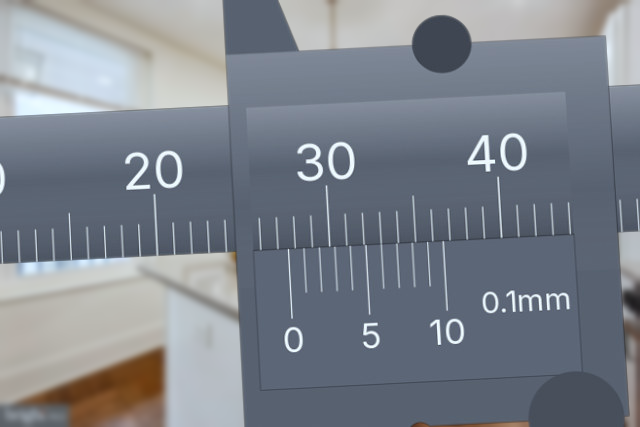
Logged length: 27.6 mm
